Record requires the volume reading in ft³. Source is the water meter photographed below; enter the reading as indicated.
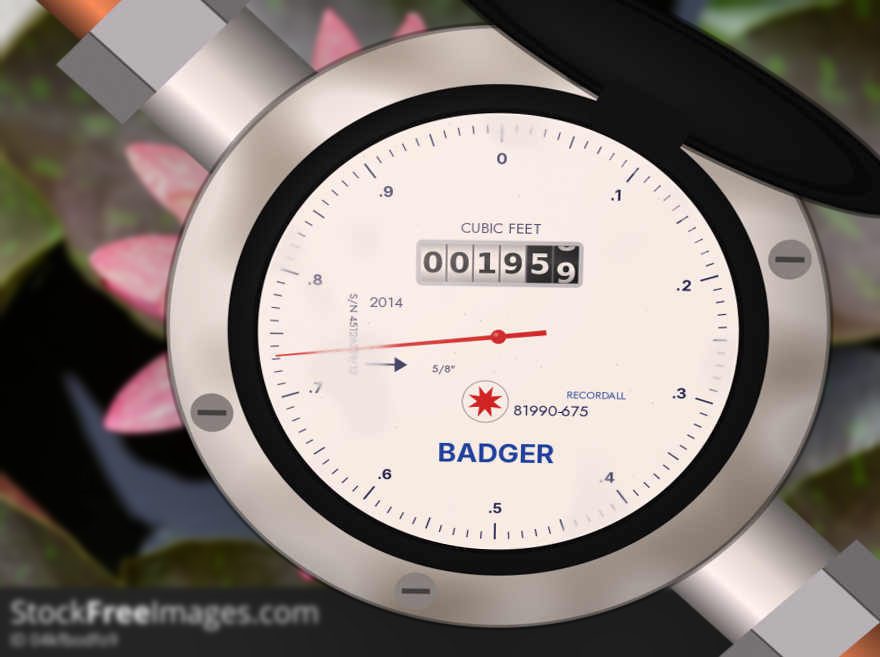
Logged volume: 1958.73 ft³
